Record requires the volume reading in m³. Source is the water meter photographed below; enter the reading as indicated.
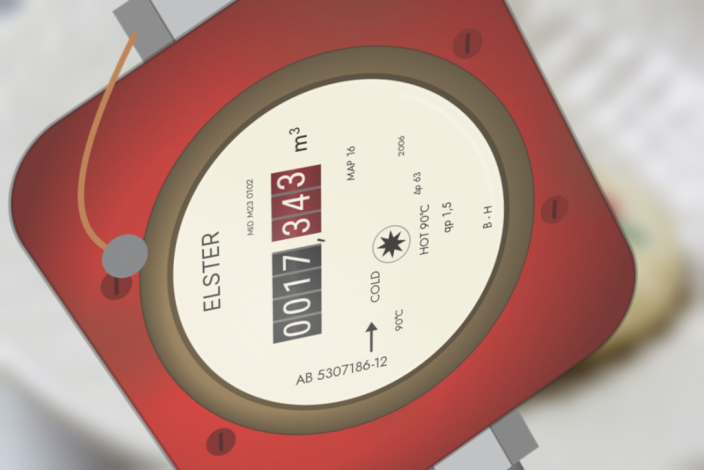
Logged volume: 17.343 m³
